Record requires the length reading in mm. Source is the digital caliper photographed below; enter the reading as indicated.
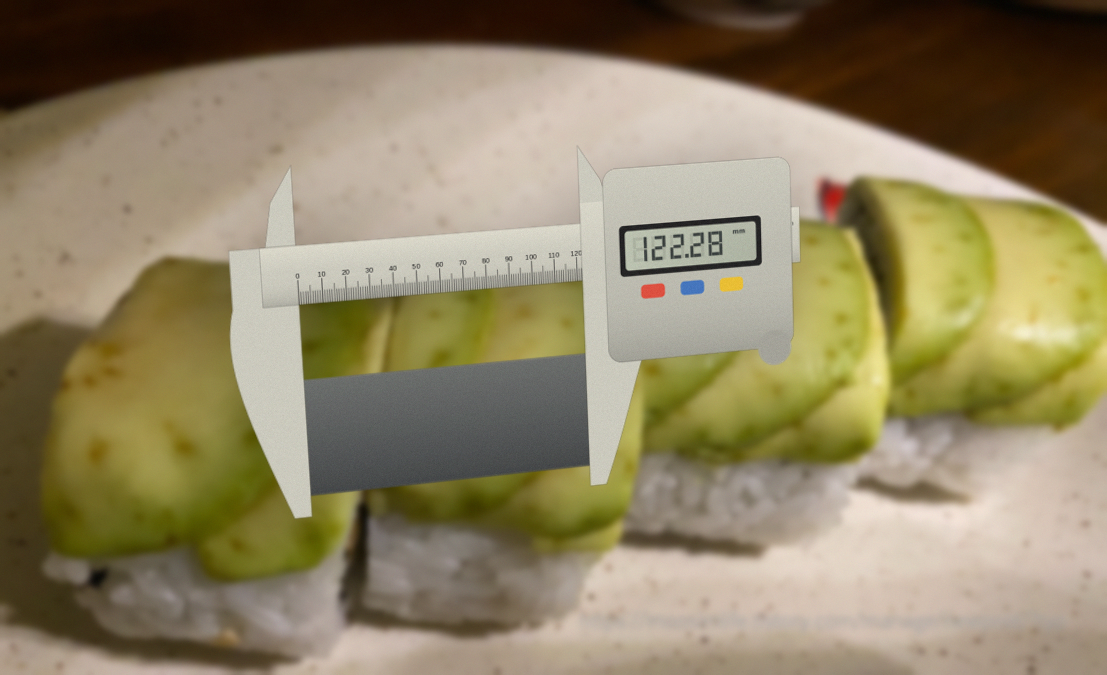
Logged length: 122.28 mm
